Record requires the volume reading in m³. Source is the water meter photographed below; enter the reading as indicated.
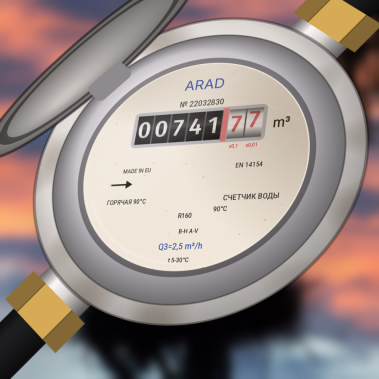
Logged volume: 741.77 m³
